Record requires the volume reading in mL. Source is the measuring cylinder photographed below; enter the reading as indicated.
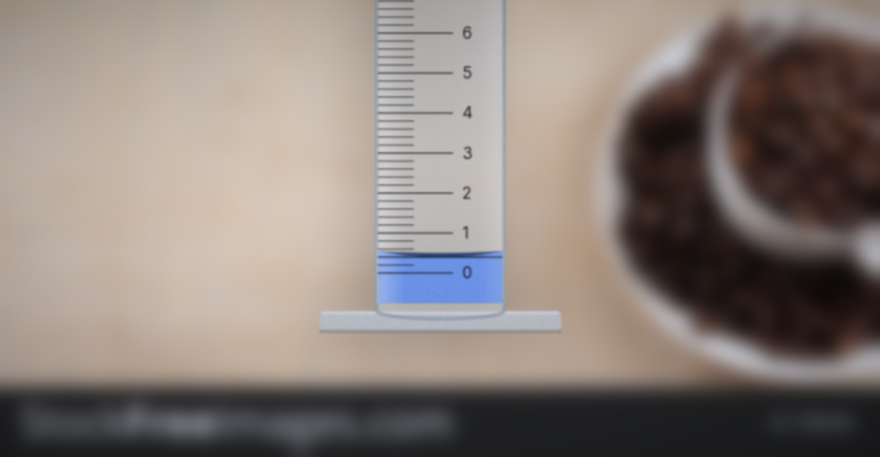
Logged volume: 0.4 mL
